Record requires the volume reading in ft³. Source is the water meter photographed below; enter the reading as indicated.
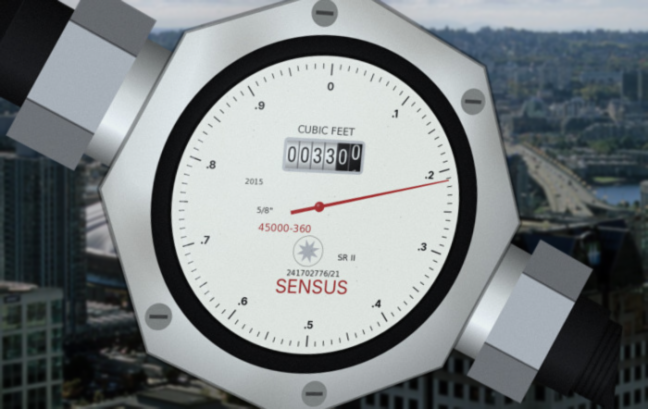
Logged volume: 3300.21 ft³
